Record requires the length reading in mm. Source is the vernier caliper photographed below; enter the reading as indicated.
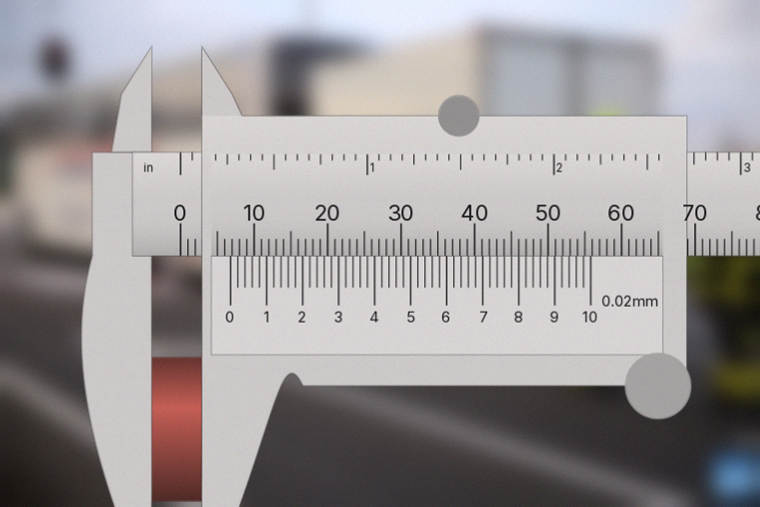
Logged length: 6.8 mm
